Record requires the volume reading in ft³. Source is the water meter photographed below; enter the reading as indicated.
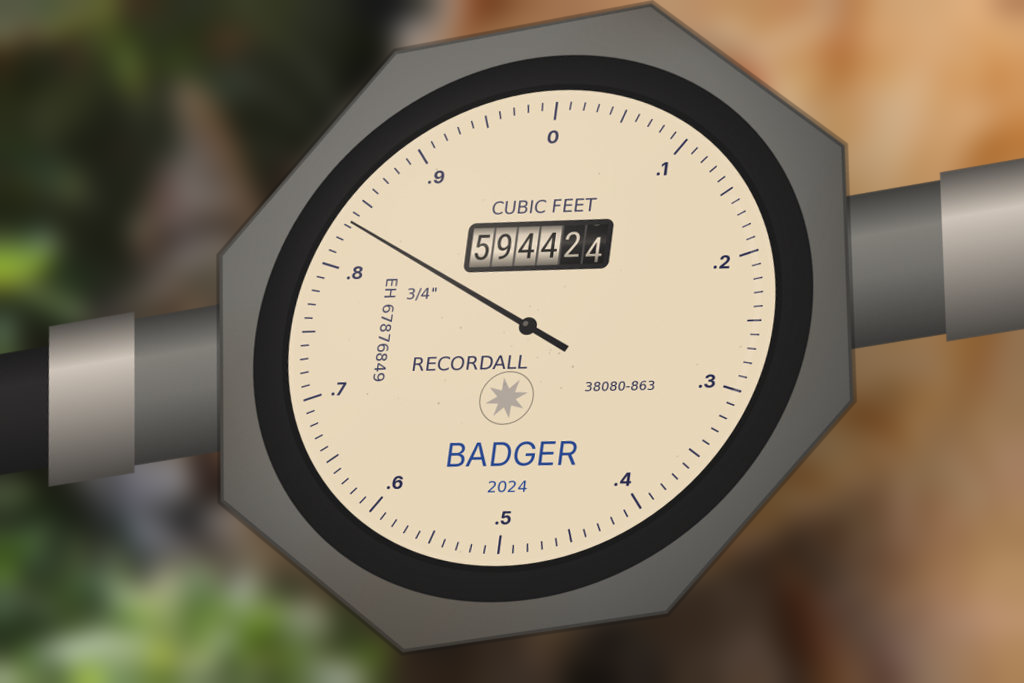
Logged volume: 594423.83 ft³
